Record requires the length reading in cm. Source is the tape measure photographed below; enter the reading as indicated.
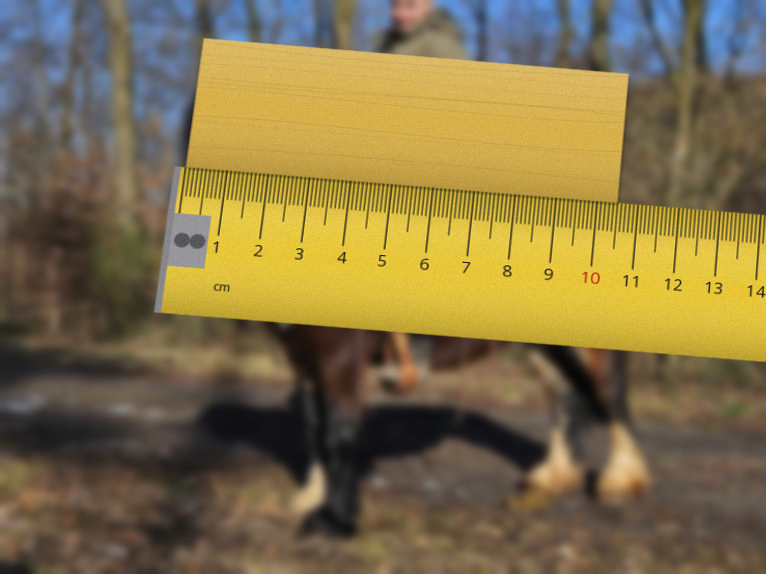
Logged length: 10.5 cm
